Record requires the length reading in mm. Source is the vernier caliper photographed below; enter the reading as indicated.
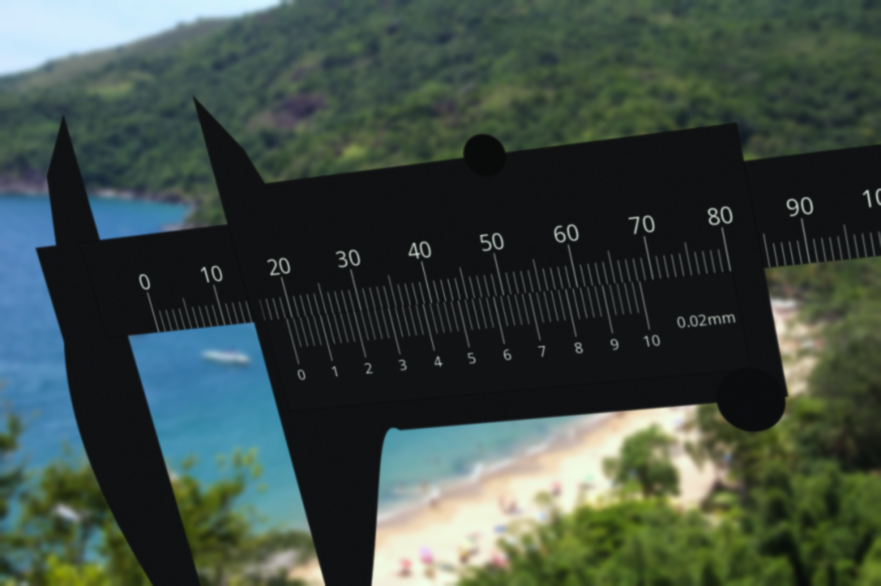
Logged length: 19.2 mm
